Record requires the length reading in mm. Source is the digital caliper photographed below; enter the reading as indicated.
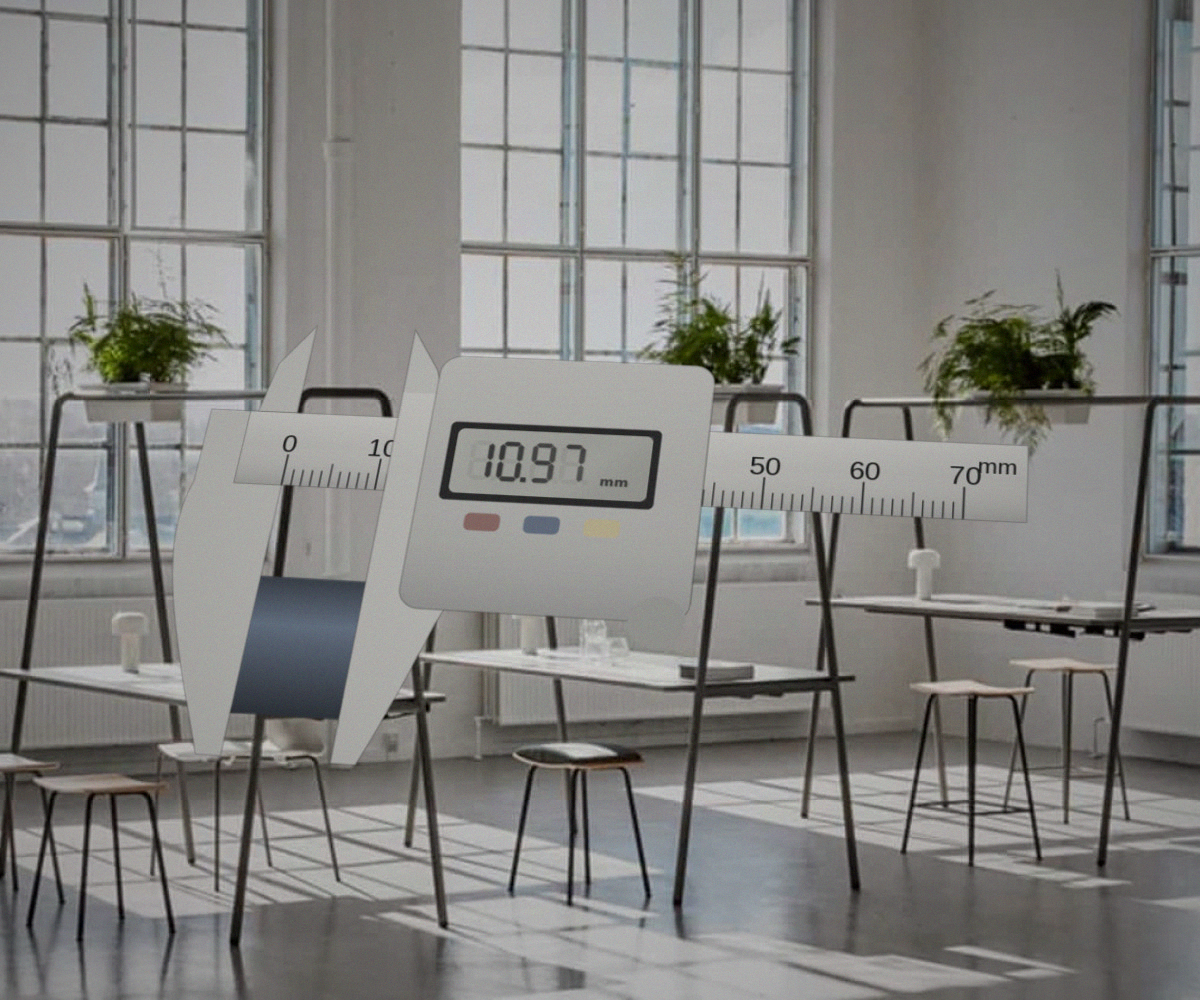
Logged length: 10.97 mm
